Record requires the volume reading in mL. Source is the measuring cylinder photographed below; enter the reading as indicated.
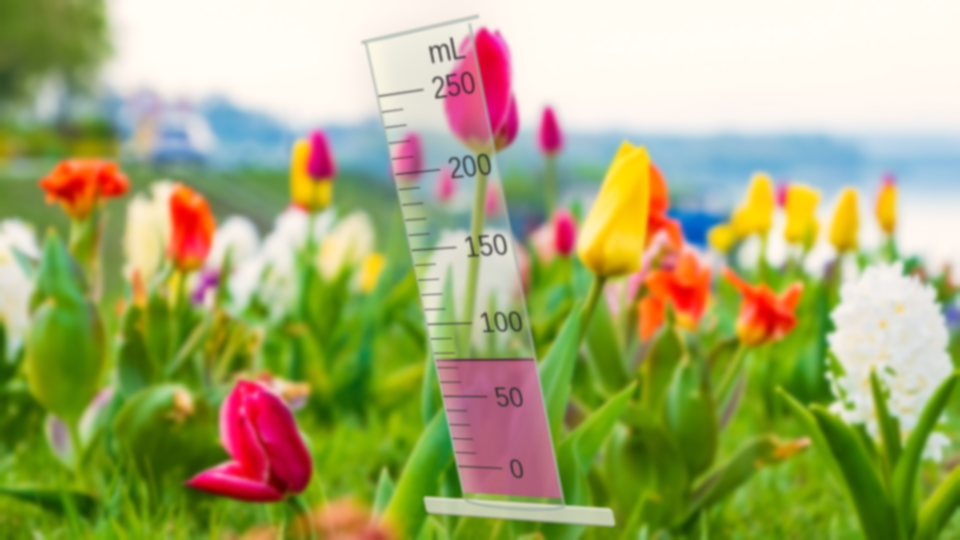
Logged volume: 75 mL
